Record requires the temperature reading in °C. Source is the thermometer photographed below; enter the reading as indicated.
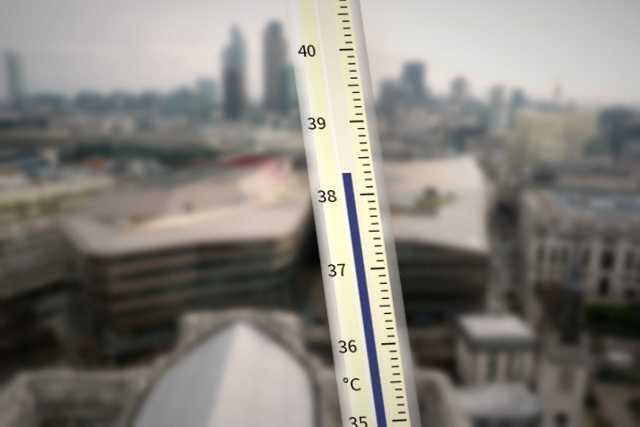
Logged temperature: 38.3 °C
